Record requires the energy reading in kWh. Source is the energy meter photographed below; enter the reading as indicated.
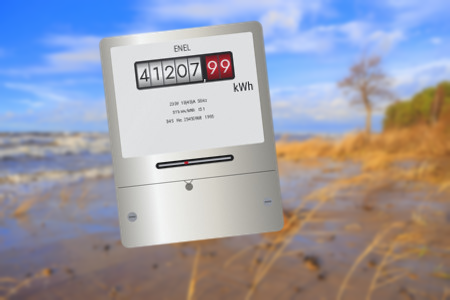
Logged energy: 41207.99 kWh
